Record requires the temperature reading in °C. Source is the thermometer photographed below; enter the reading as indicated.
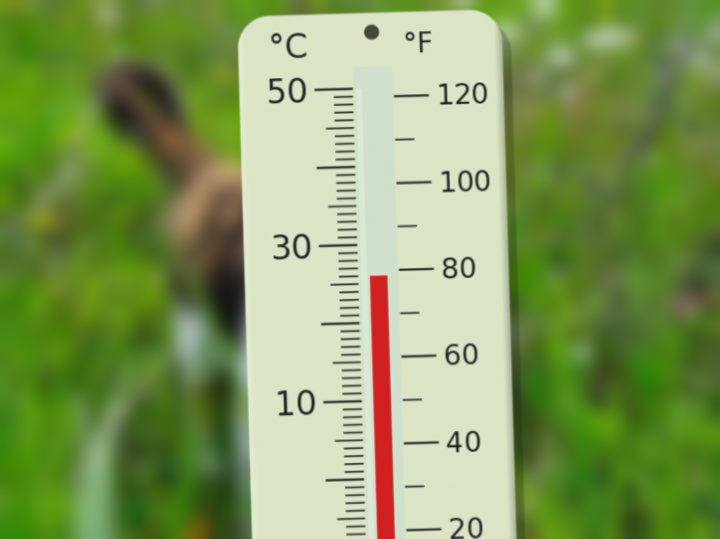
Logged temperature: 26 °C
